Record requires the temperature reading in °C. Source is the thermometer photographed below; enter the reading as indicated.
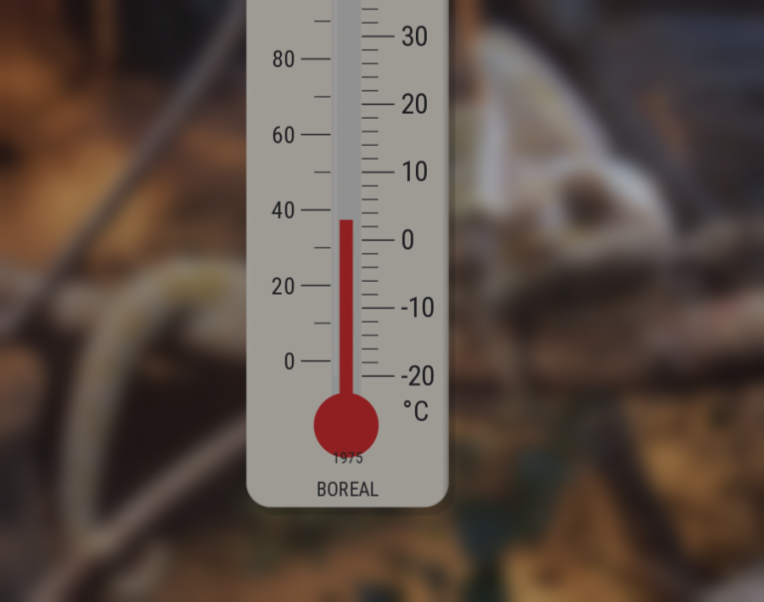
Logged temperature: 3 °C
